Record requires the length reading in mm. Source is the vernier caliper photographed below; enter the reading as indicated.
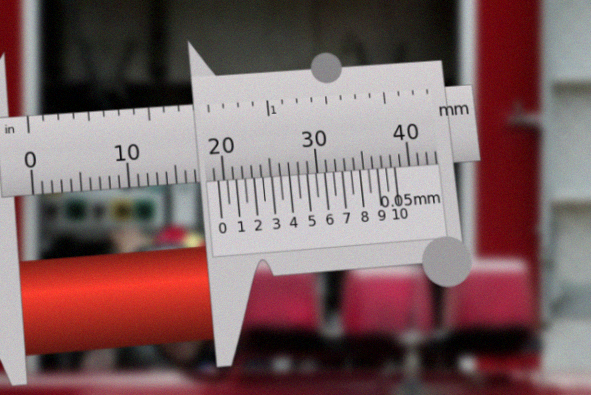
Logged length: 19.4 mm
